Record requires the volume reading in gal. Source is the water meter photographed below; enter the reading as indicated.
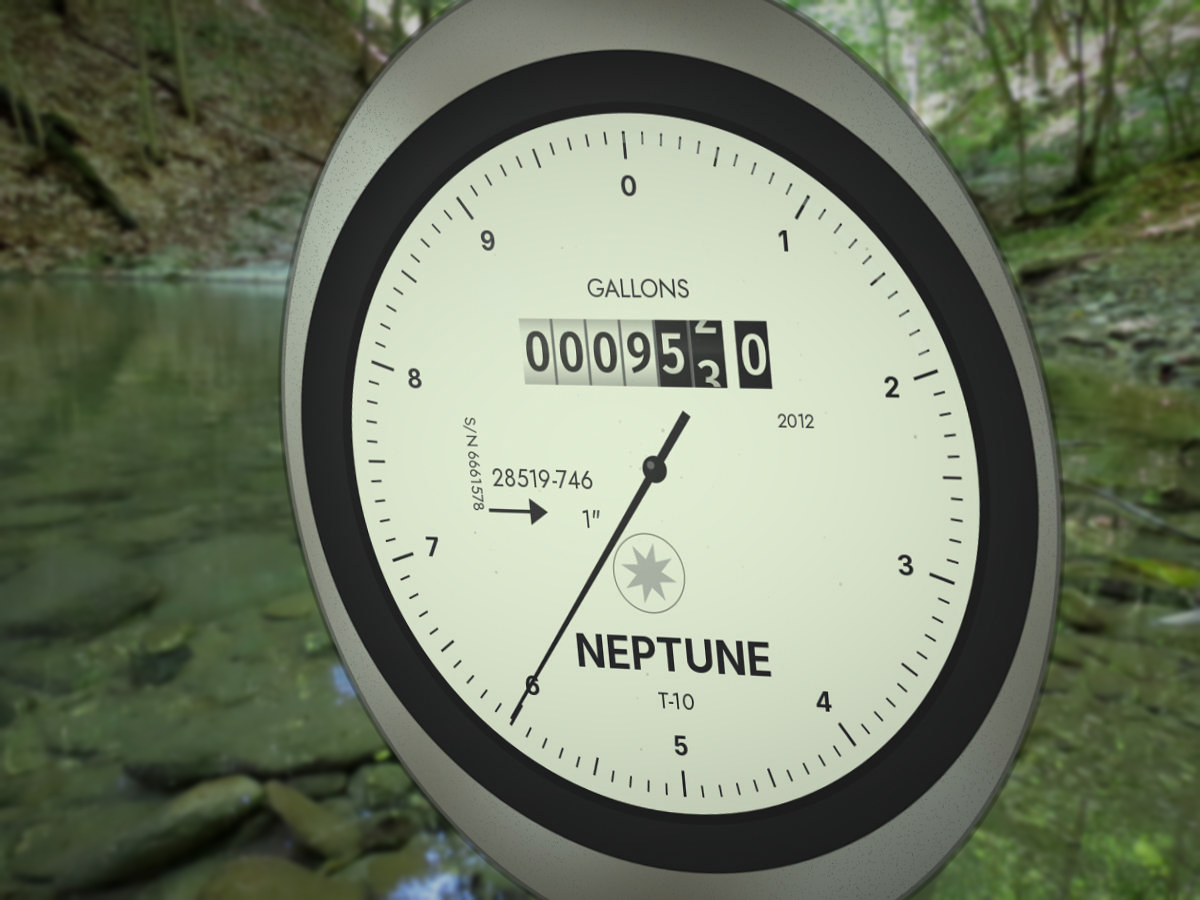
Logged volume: 9526.0 gal
